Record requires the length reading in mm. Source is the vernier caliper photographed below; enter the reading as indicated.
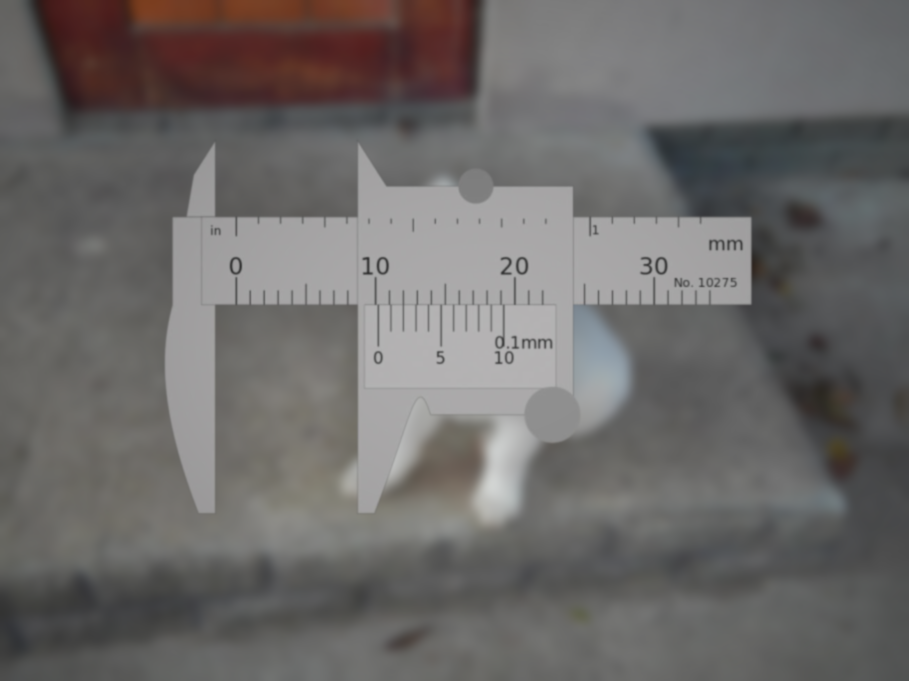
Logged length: 10.2 mm
